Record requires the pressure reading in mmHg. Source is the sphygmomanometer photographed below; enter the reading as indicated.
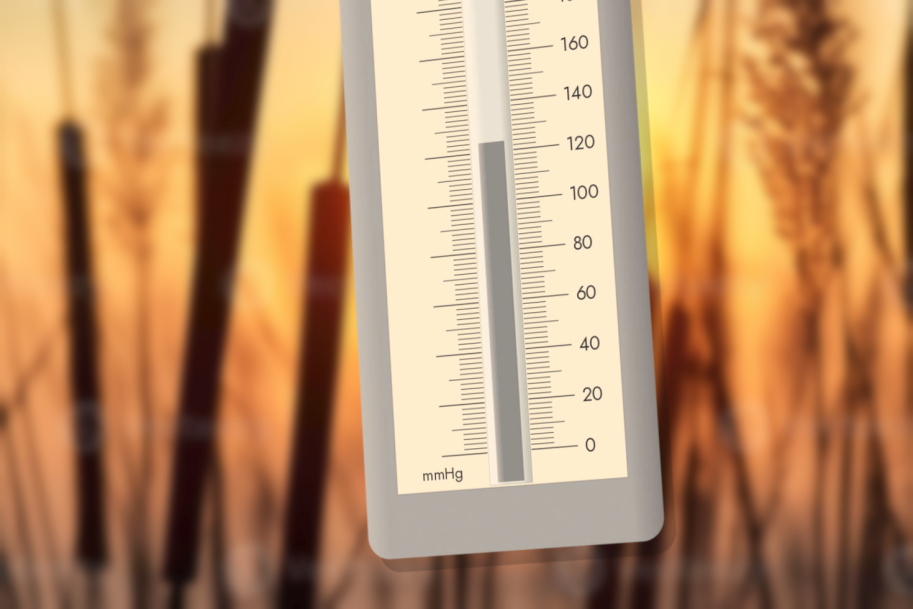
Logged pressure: 124 mmHg
